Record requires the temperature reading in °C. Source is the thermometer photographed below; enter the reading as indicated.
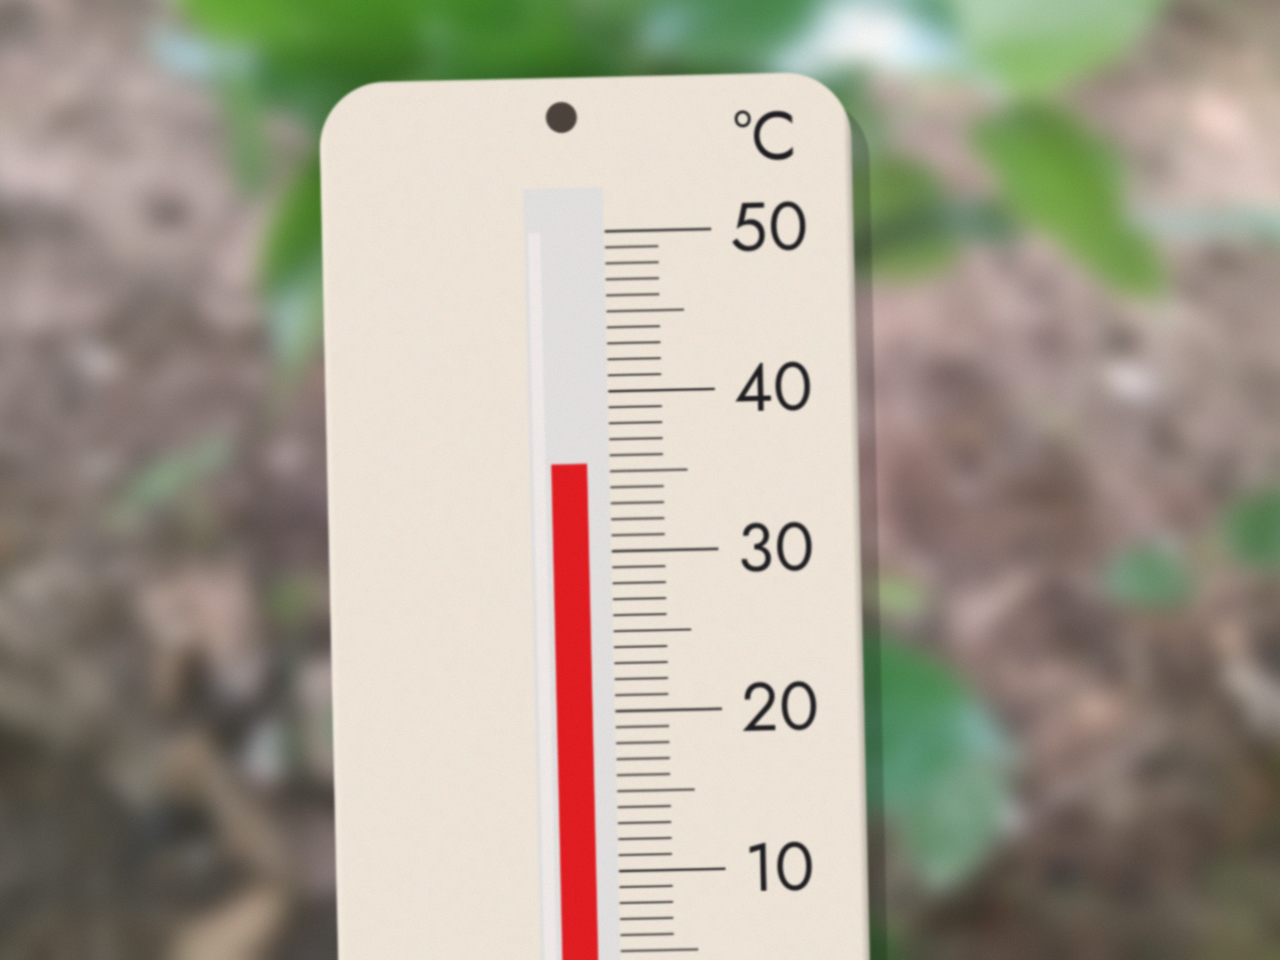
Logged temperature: 35.5 °C
